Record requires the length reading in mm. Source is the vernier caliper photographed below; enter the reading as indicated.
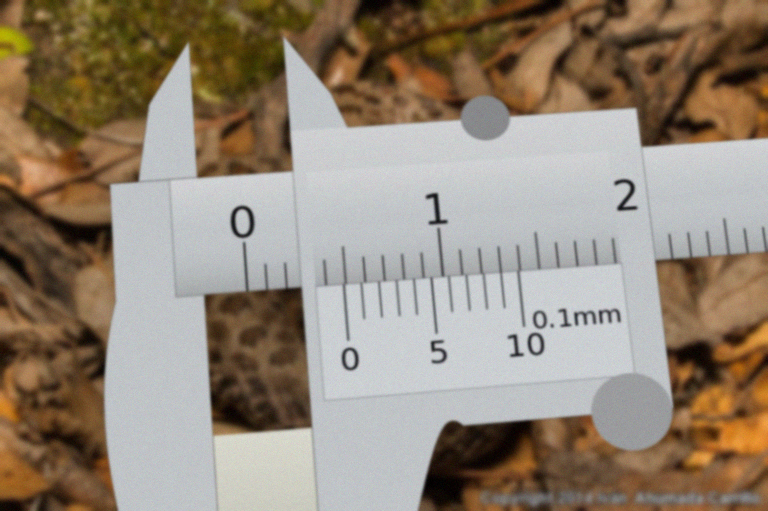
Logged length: 4.9 mm
